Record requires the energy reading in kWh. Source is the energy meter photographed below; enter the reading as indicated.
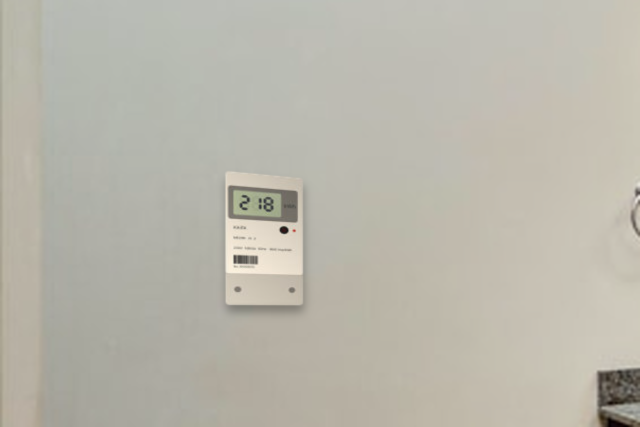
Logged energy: 218 kWh
